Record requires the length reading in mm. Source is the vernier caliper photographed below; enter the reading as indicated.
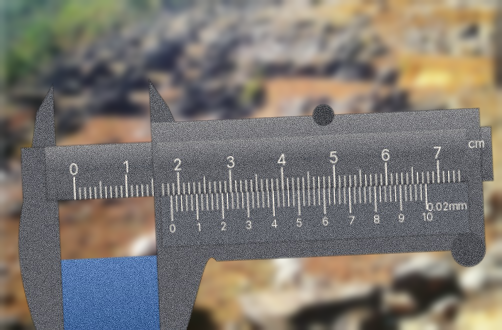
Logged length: 18.5 mm
